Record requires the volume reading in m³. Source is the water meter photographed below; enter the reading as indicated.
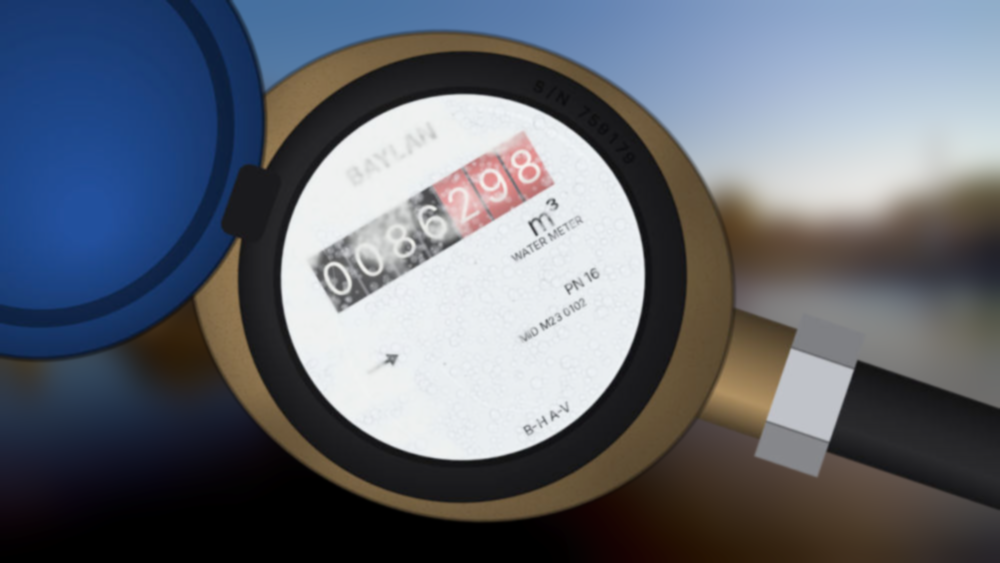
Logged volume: 86.298 m³
